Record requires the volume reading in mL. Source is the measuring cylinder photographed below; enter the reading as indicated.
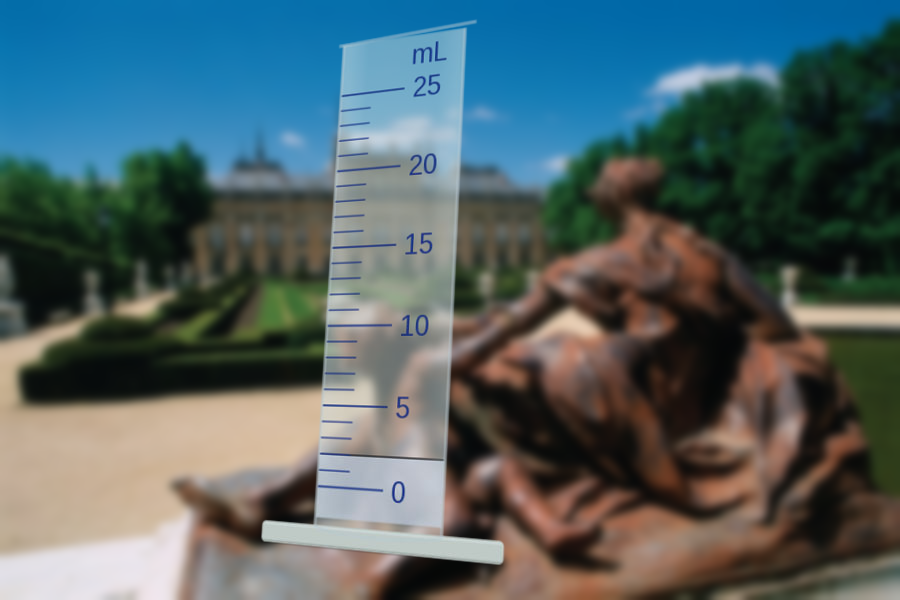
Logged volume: 2 mL
